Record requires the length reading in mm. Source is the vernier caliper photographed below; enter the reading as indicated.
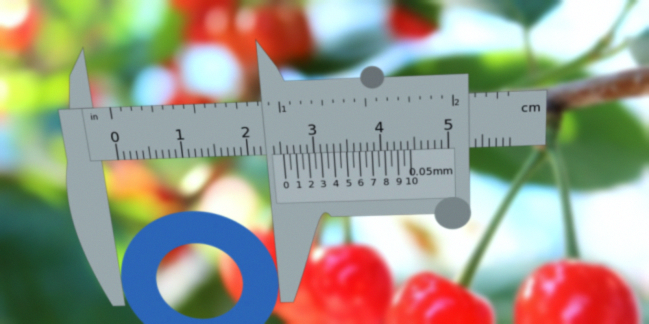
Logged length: 25.4 mm
